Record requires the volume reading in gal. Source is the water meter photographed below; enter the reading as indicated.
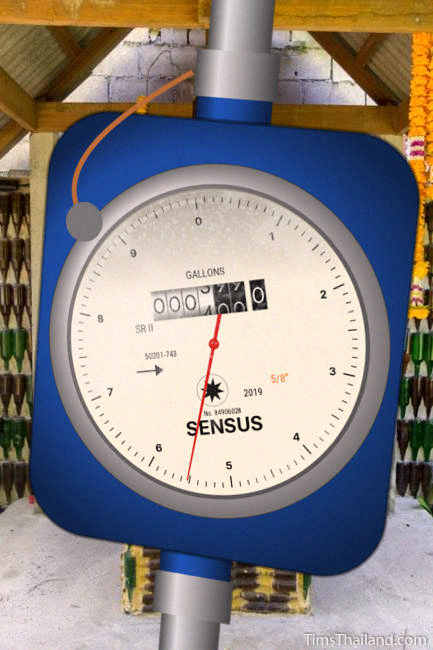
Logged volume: 3995.5 gal
